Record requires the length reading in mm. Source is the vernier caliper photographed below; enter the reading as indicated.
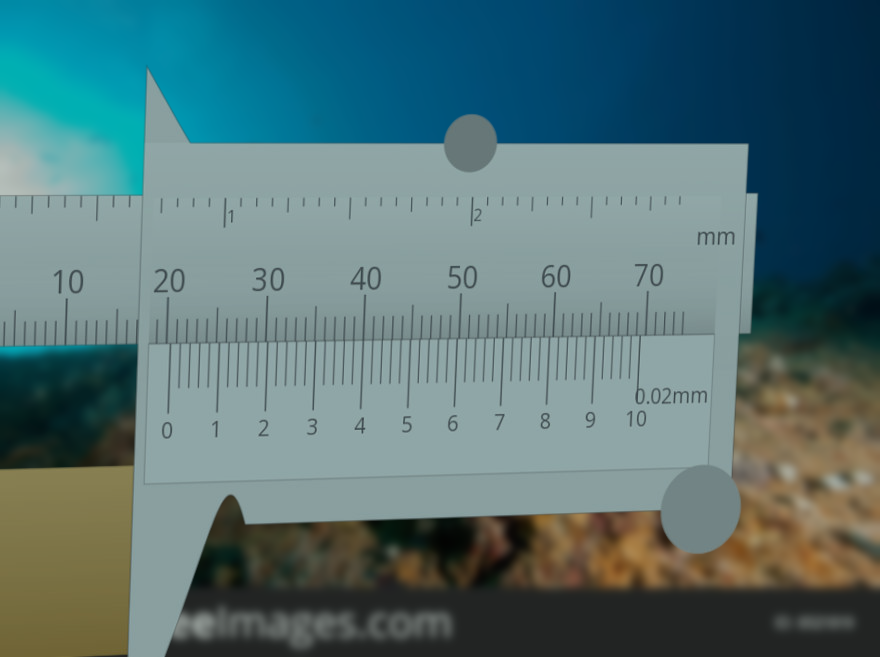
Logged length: 20.4 mm
